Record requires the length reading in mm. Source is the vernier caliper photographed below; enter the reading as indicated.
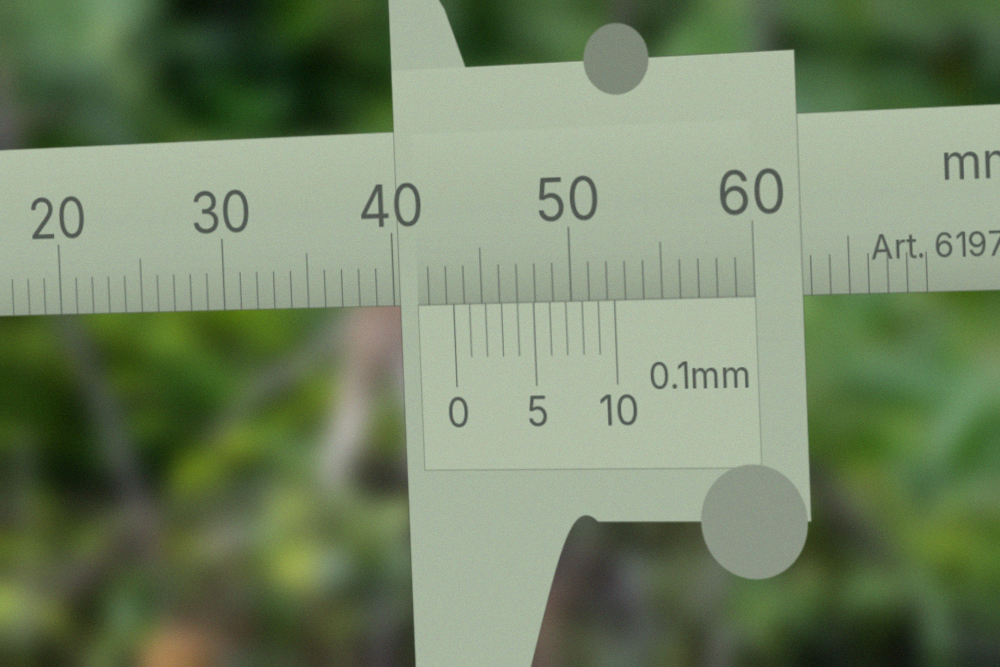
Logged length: 43.4 mm
